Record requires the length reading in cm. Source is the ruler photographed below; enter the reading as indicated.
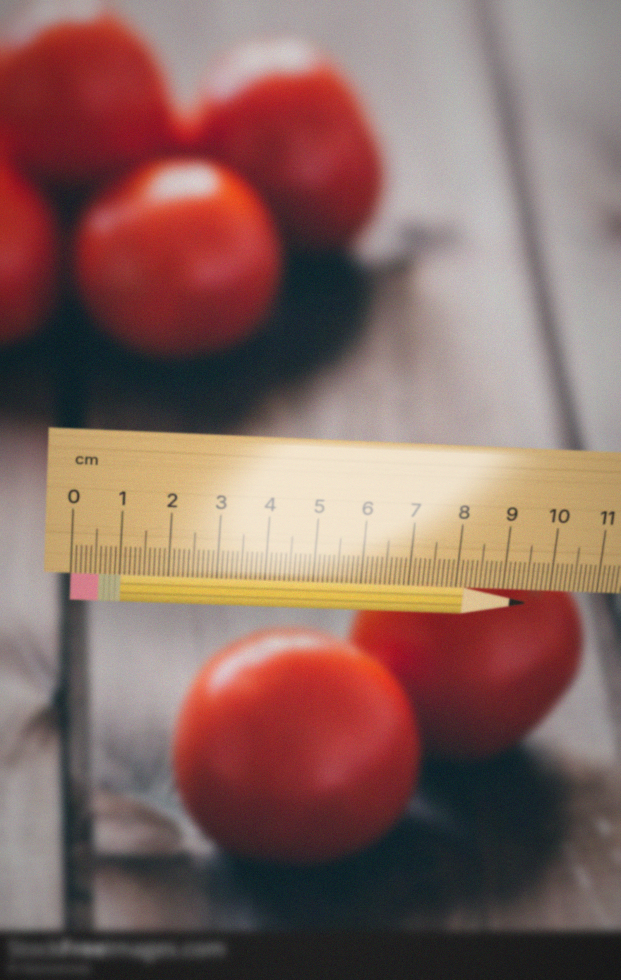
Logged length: 9.5 cm
